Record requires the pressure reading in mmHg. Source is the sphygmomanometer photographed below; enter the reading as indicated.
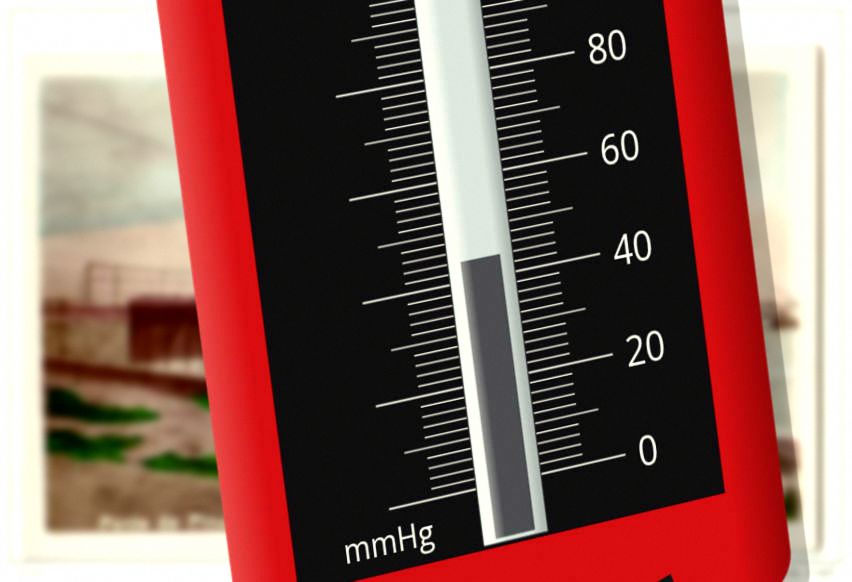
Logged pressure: 44 mmHg
